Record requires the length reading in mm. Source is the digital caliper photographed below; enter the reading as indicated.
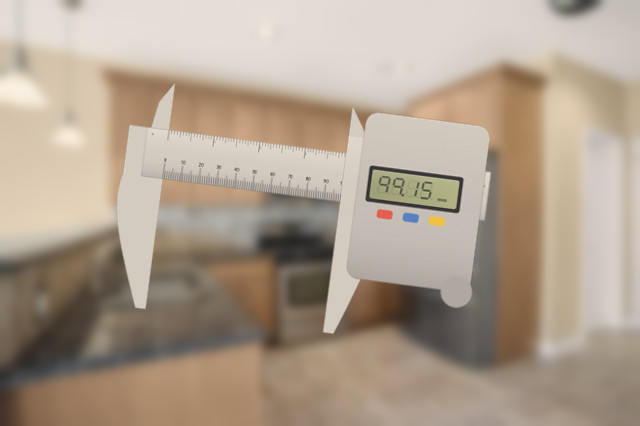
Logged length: 99.15 mm
